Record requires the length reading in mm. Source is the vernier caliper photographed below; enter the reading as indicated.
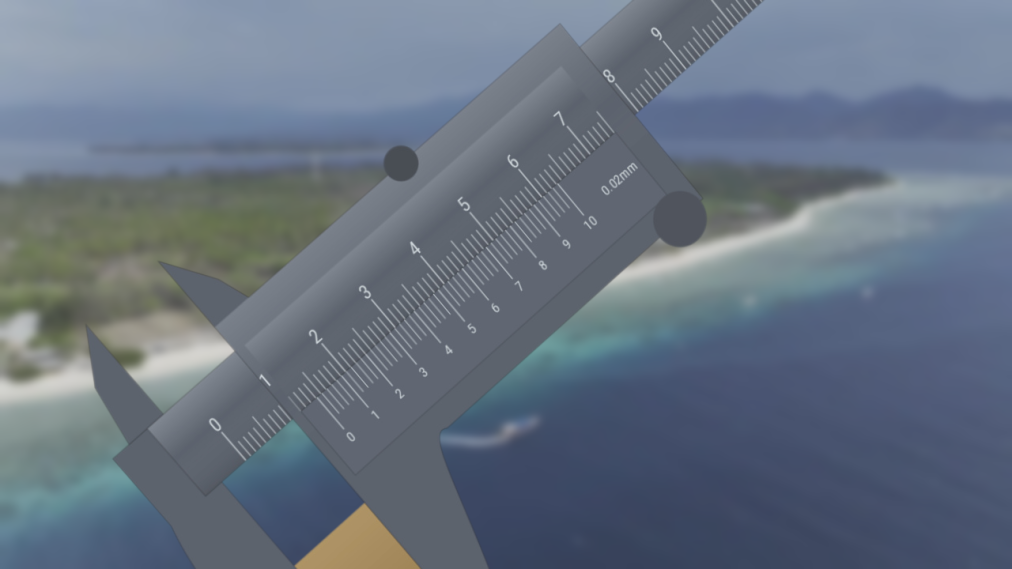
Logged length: 14.2 mm
